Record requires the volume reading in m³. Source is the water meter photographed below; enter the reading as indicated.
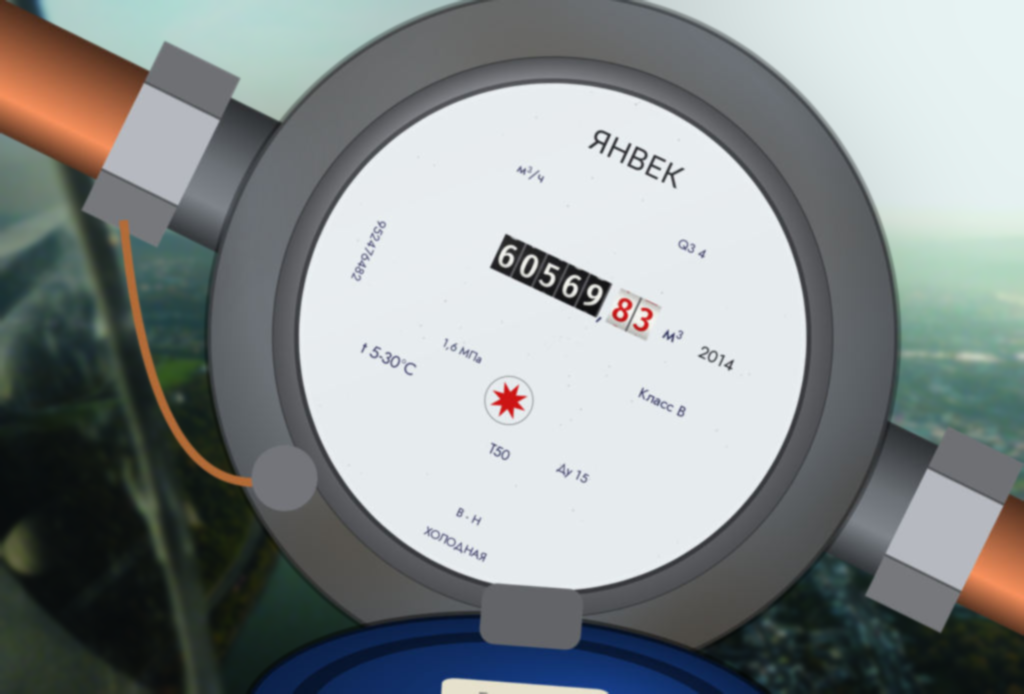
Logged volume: 60569.83 m³
